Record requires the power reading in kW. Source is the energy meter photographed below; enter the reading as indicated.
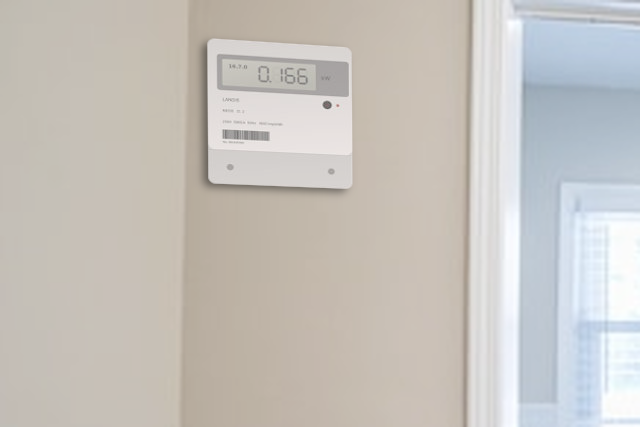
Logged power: 0.166 kW
